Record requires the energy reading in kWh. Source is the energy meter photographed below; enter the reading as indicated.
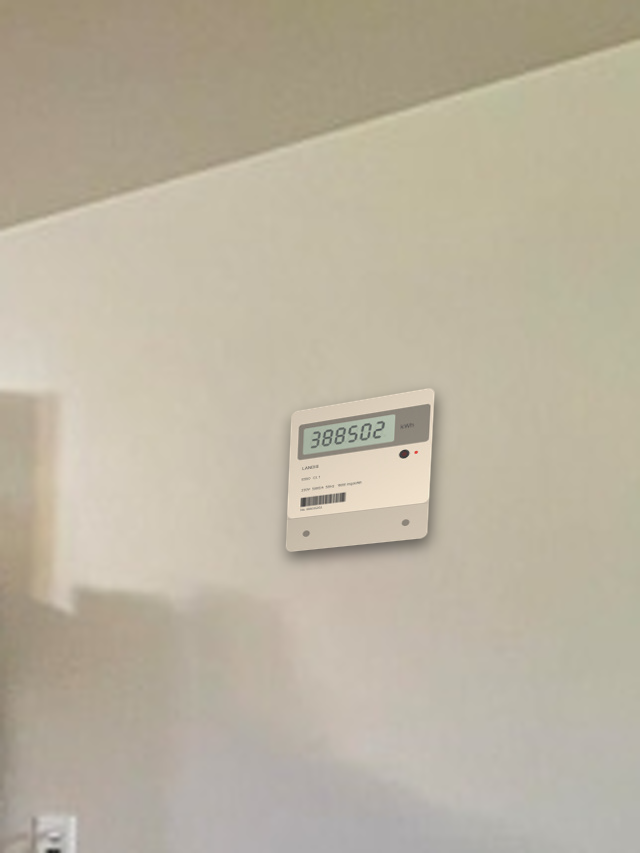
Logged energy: 388502 kWh
